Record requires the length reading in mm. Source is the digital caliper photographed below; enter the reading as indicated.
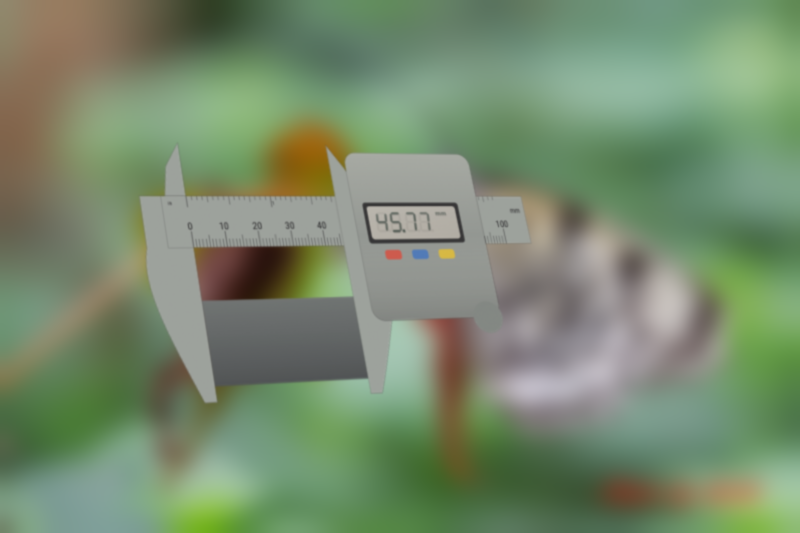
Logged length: 45.77 mm
